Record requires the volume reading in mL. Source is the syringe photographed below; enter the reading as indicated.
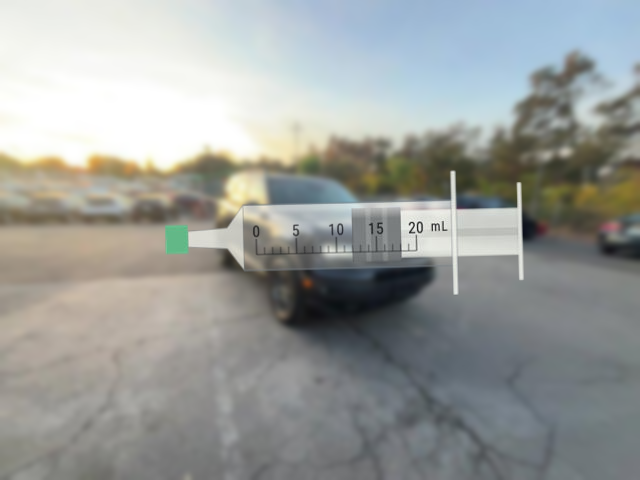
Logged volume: 12 mL
